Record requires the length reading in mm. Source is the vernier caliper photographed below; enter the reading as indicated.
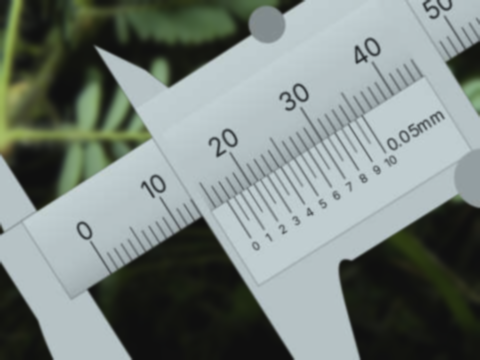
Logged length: 16.6 mm
